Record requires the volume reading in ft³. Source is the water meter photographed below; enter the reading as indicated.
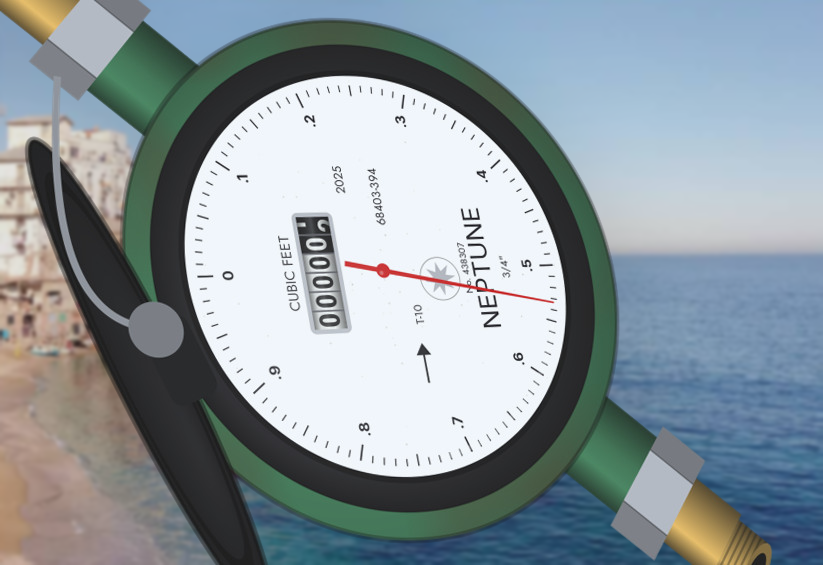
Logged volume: 1.53 ft³
